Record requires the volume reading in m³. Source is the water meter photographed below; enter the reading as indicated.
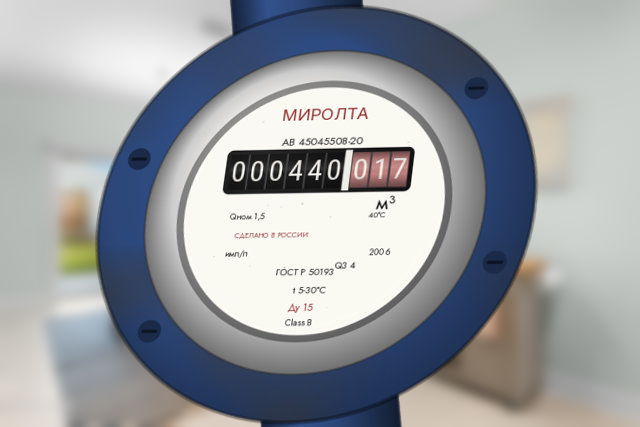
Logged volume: 440.017 m³
